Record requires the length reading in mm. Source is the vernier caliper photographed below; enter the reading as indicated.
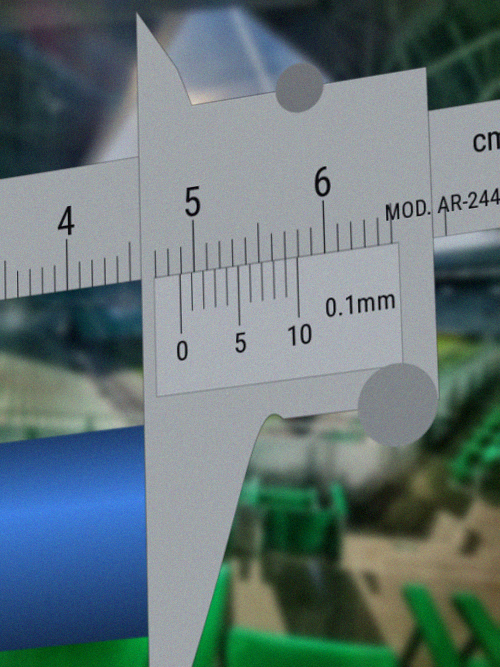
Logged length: 48.9 mm
